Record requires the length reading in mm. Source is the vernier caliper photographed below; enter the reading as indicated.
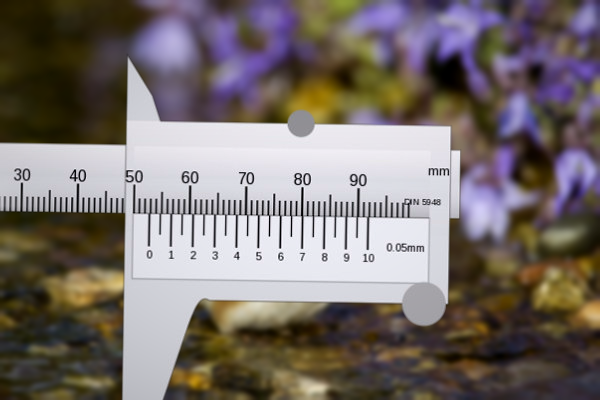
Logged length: 52.8 mm
